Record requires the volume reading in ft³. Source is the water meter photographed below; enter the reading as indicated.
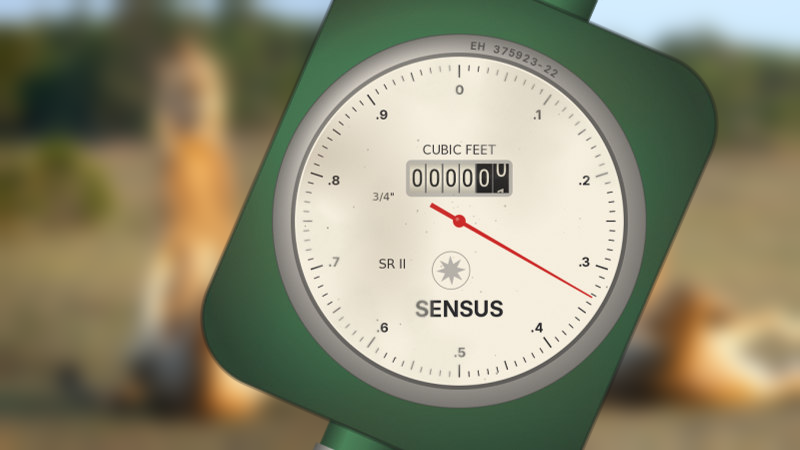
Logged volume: 0.33 ft³
